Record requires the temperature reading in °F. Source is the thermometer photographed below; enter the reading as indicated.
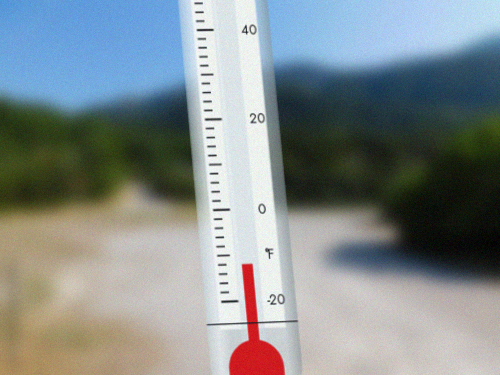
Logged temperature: -12 °F
